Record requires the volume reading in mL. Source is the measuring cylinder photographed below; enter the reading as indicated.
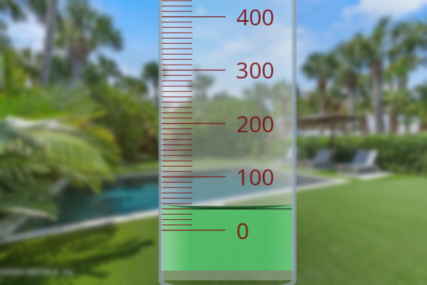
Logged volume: 40 mL
